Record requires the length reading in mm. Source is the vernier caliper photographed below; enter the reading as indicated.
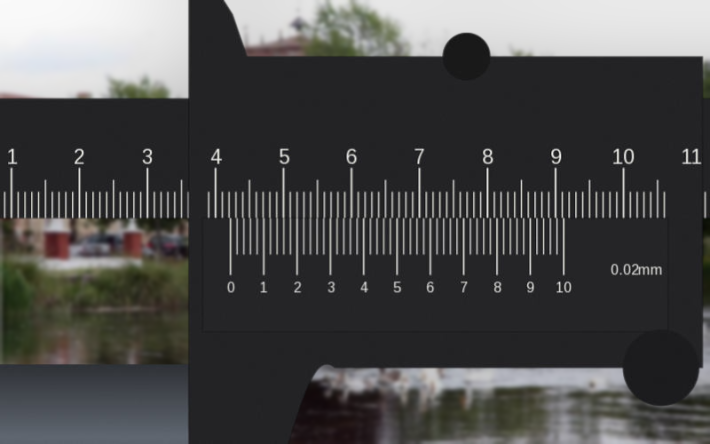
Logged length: 42.2 mm
